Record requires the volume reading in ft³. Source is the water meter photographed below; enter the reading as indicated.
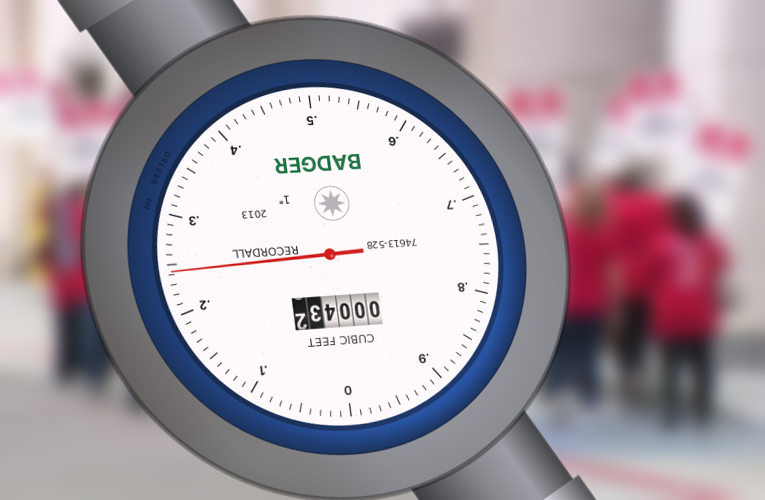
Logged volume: 432.24 ft³
